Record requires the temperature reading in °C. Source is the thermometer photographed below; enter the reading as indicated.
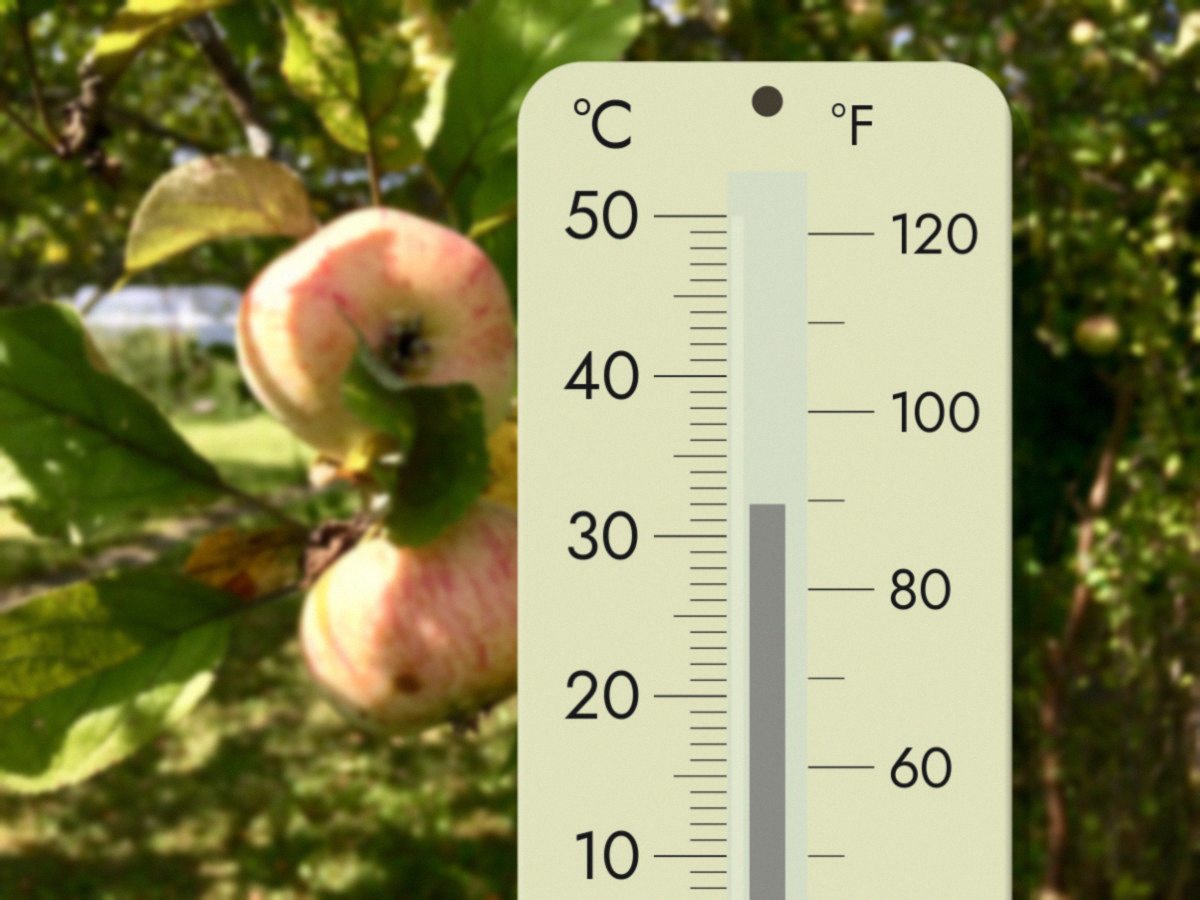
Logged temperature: 32 °C
